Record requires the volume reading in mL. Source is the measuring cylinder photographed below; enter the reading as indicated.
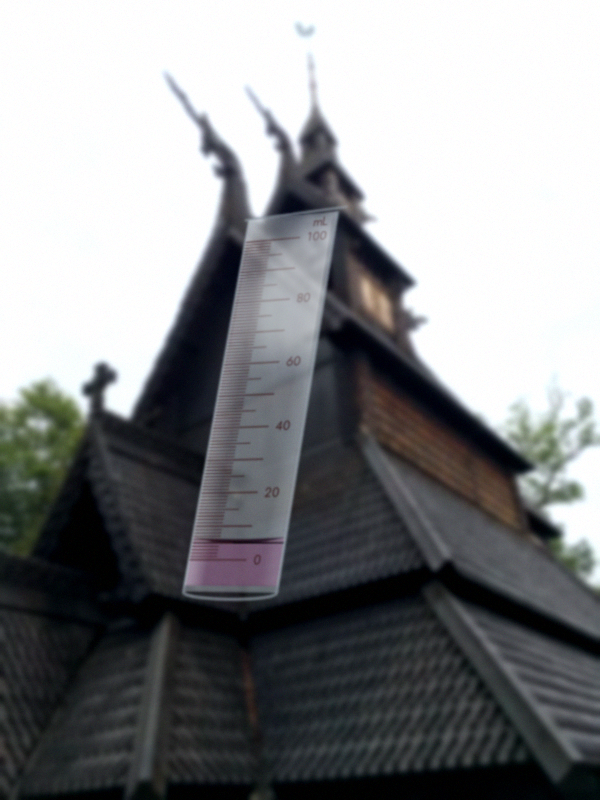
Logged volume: 5 mL
